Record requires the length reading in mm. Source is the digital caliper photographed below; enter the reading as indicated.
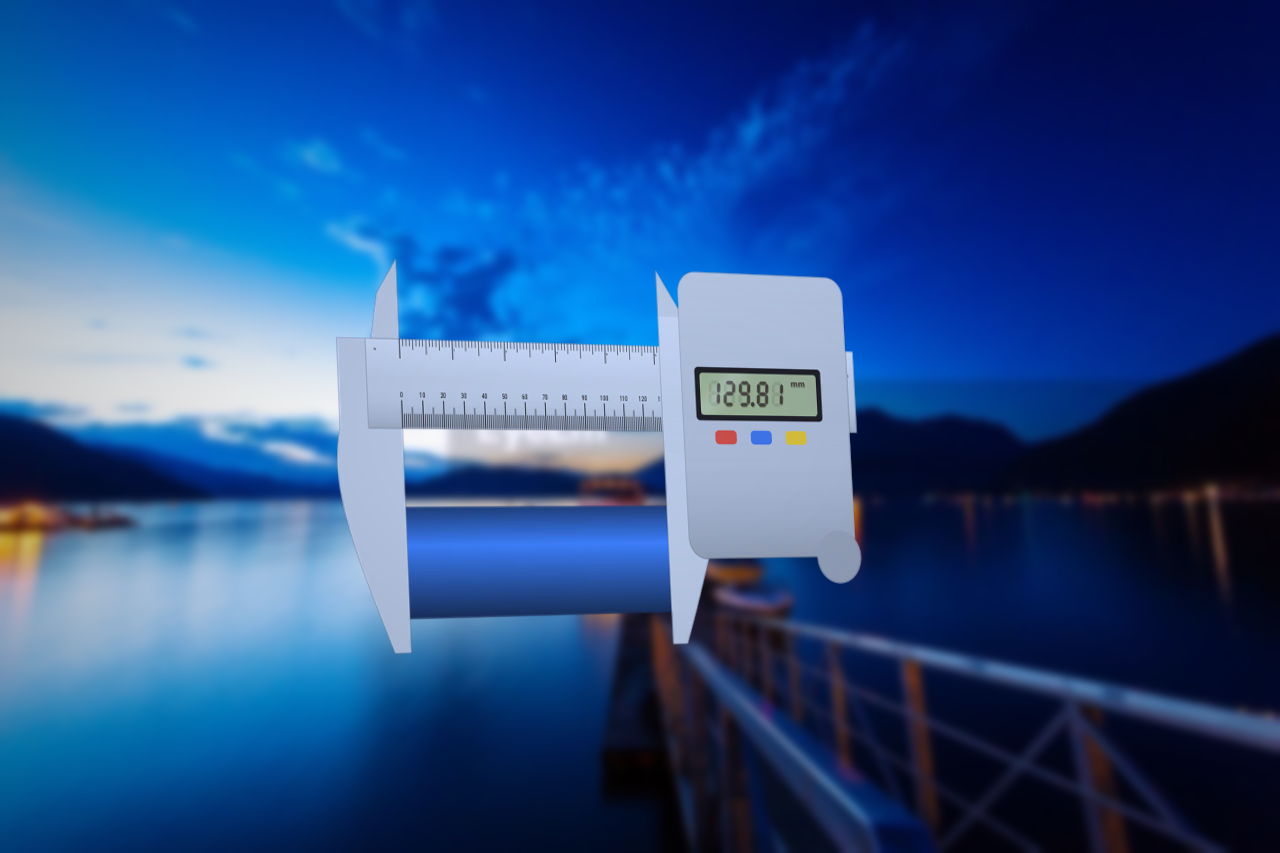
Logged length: 129.81 mm
